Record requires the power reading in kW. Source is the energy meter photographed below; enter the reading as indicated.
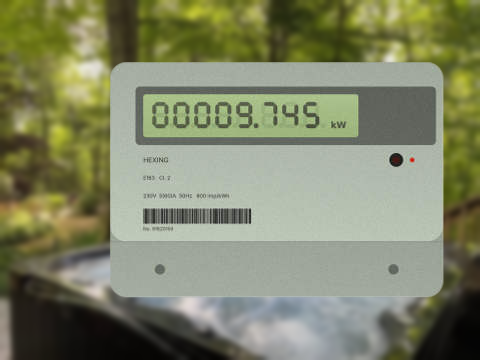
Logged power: 9.745 kW
